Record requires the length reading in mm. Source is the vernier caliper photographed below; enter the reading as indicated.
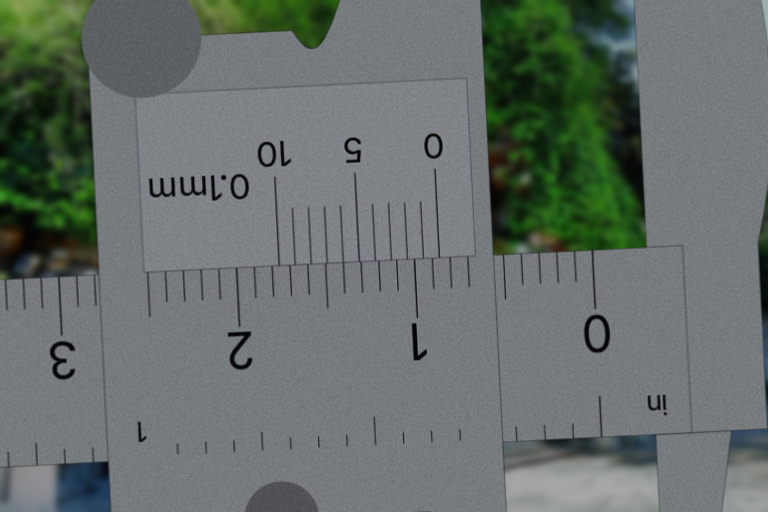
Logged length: 8.6 mm
